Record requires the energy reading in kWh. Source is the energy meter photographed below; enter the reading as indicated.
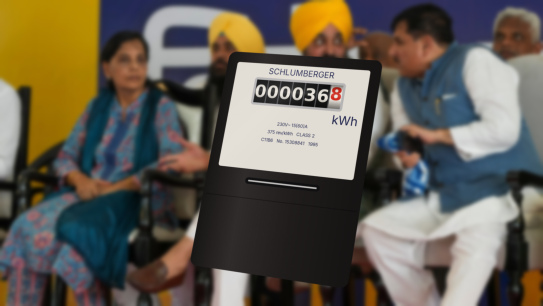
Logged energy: 36.8 kWh
